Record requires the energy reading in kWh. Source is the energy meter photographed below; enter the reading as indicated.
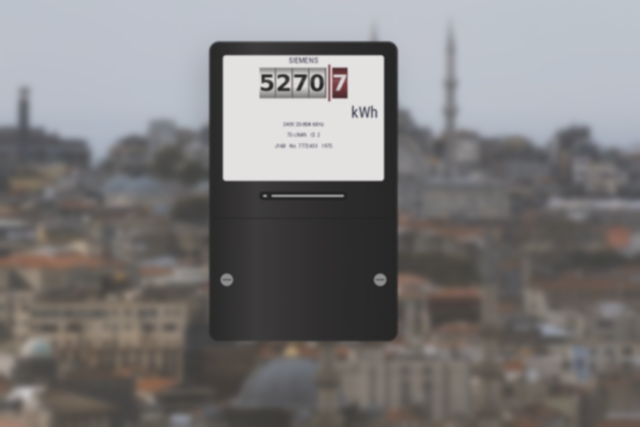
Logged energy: 5270.7 kWh
